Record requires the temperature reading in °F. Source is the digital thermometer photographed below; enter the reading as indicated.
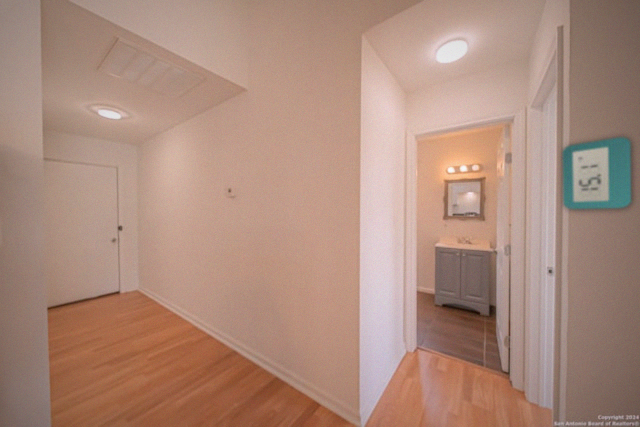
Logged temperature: 15.1 °F
